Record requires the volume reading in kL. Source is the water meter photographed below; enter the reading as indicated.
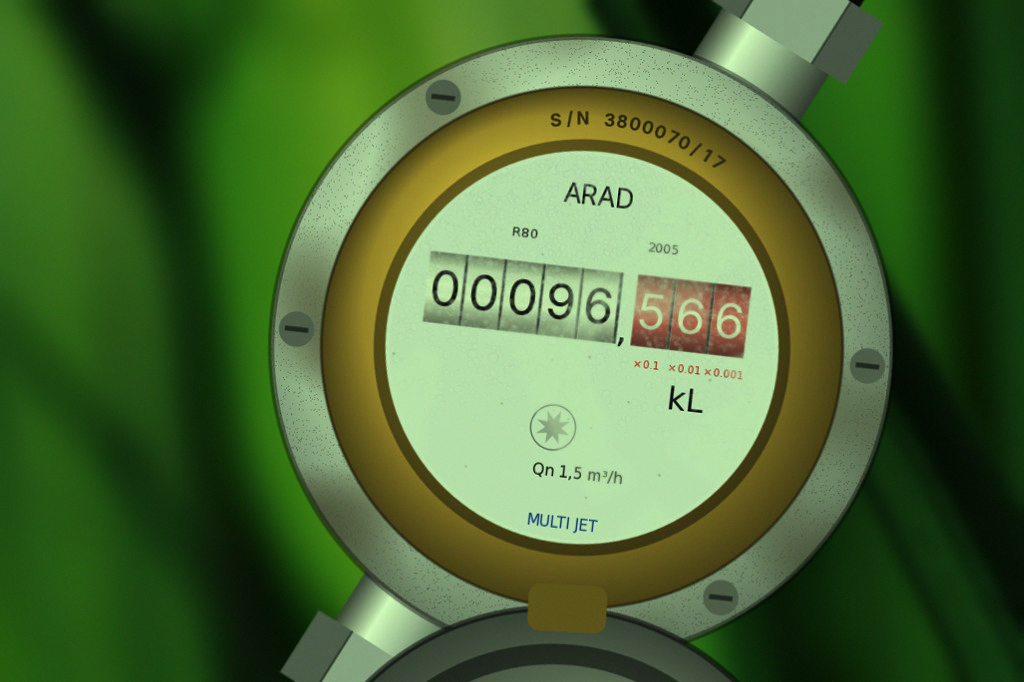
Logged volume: 96.566 kL
